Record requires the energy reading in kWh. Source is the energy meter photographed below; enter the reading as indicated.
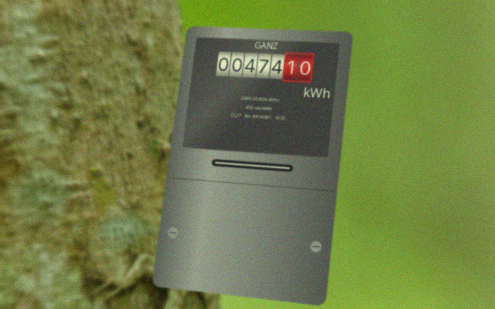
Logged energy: 474.10 kWh
